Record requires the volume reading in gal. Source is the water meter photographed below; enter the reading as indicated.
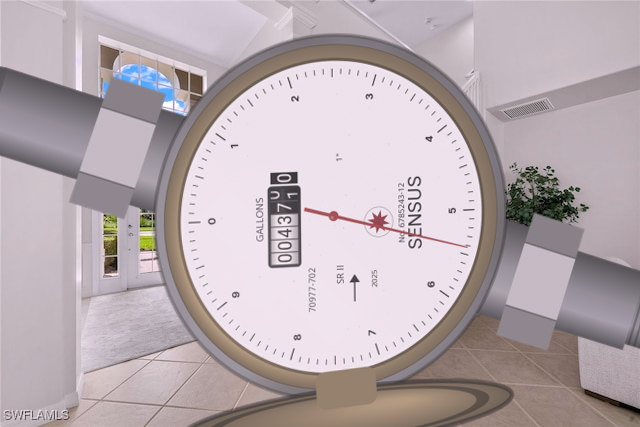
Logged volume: 43705.4 gal
